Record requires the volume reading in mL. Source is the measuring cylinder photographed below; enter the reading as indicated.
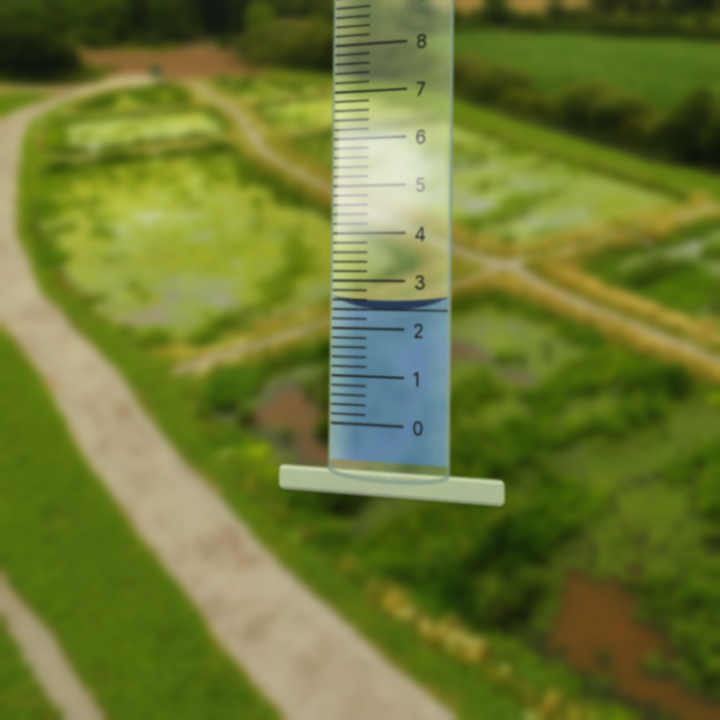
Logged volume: 2.4 mL
